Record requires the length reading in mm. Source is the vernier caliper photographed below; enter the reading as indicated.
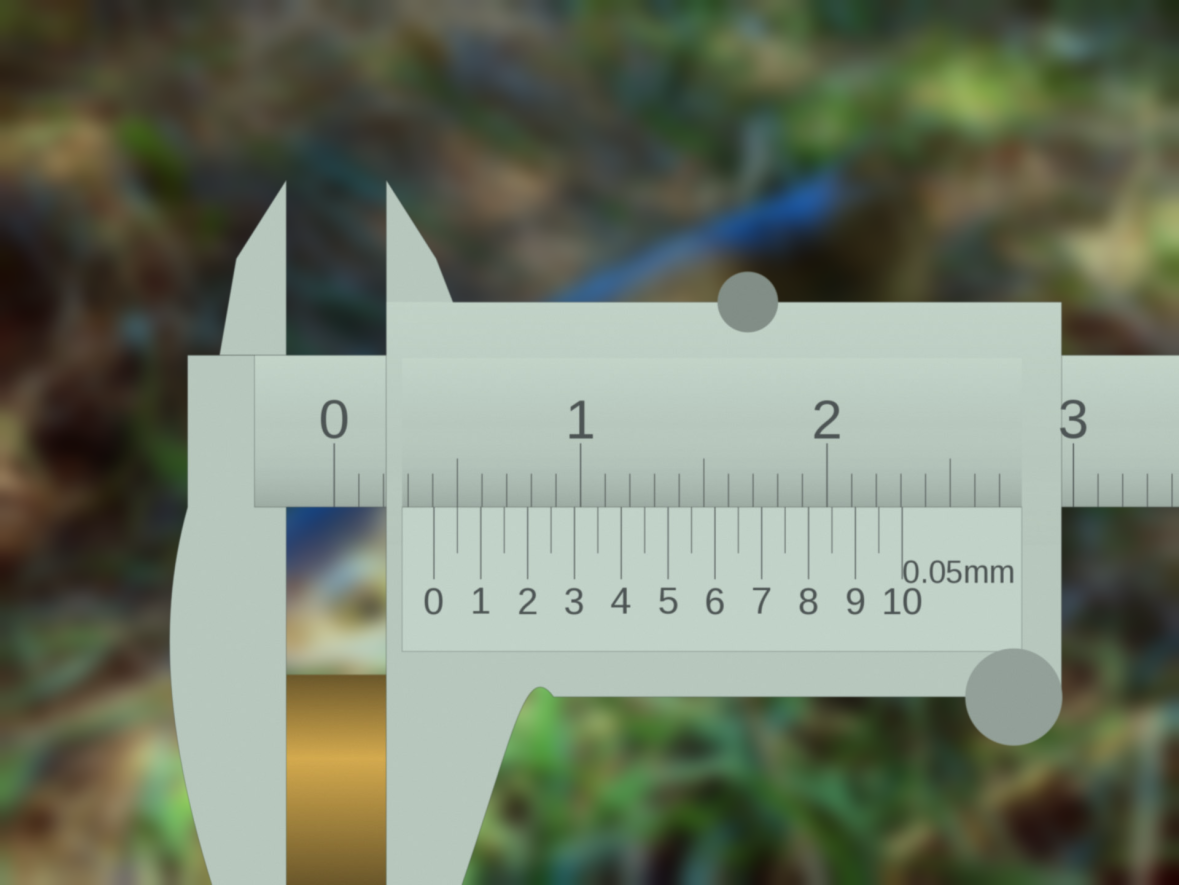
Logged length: 4.05 mm
